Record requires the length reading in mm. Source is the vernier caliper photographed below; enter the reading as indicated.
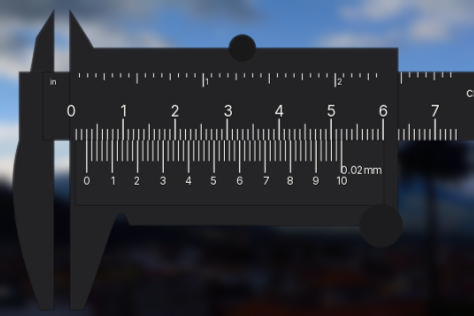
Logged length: 3.0 mm
